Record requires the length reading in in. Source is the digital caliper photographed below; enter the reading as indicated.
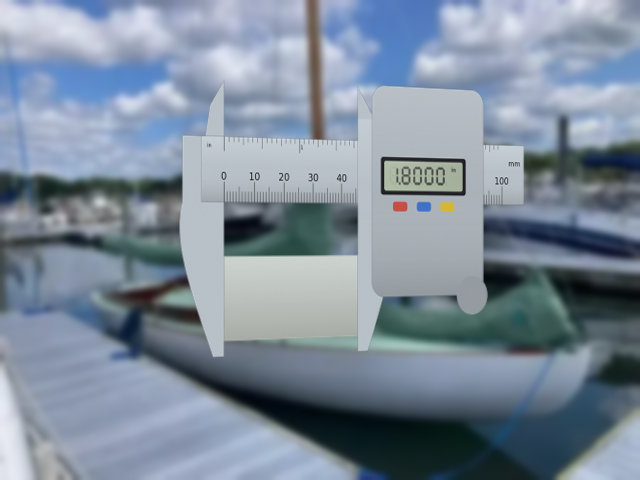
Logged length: 1.8000 in
